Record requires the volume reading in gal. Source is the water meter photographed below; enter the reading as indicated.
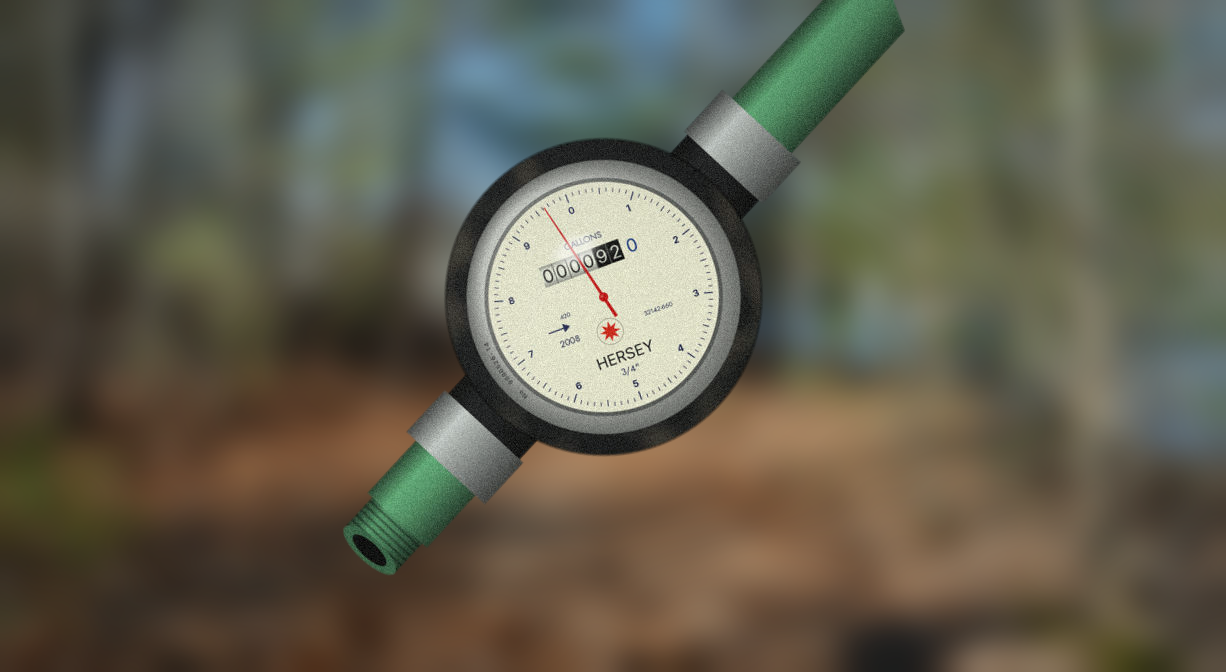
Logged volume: 919.6 gal
